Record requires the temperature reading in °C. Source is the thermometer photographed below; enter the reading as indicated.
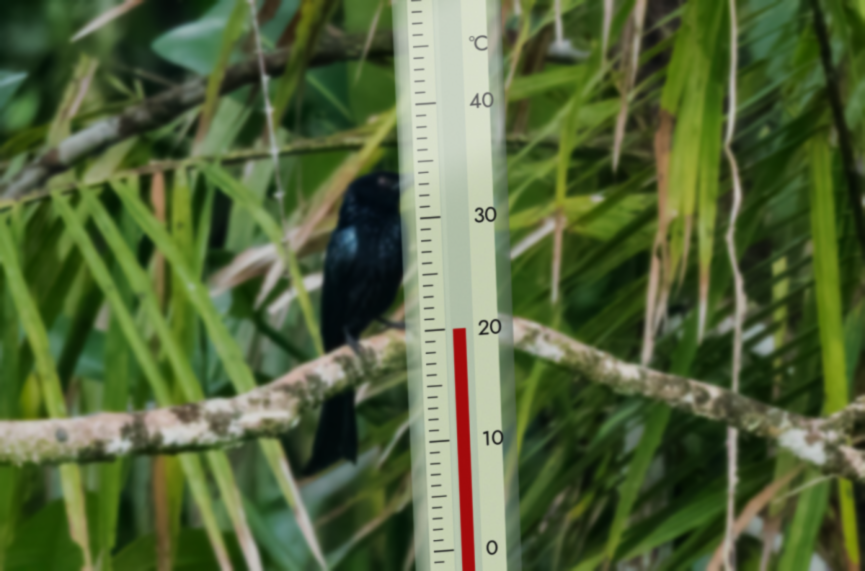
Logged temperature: 20 °C
